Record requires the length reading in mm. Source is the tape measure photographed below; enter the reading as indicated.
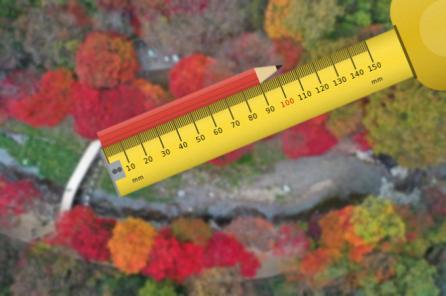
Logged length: 105 mm
